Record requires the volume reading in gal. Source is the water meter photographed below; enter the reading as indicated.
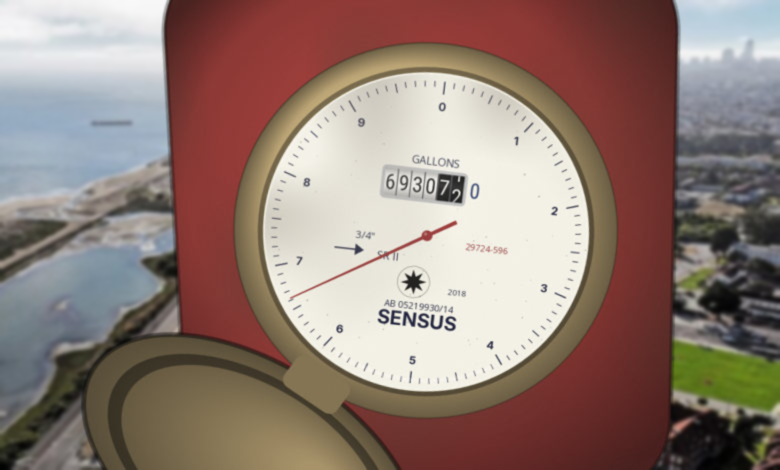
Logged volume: 6930716.6 gal
